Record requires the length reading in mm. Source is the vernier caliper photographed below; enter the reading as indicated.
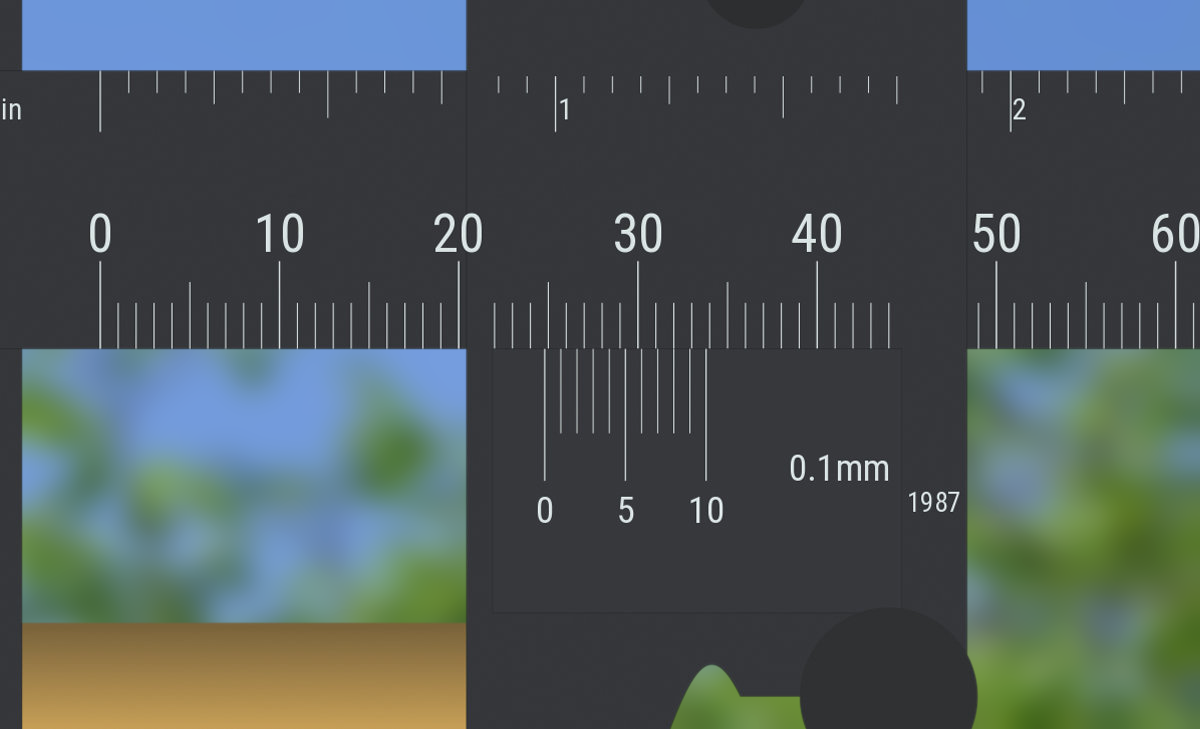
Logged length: 24.8 mm
